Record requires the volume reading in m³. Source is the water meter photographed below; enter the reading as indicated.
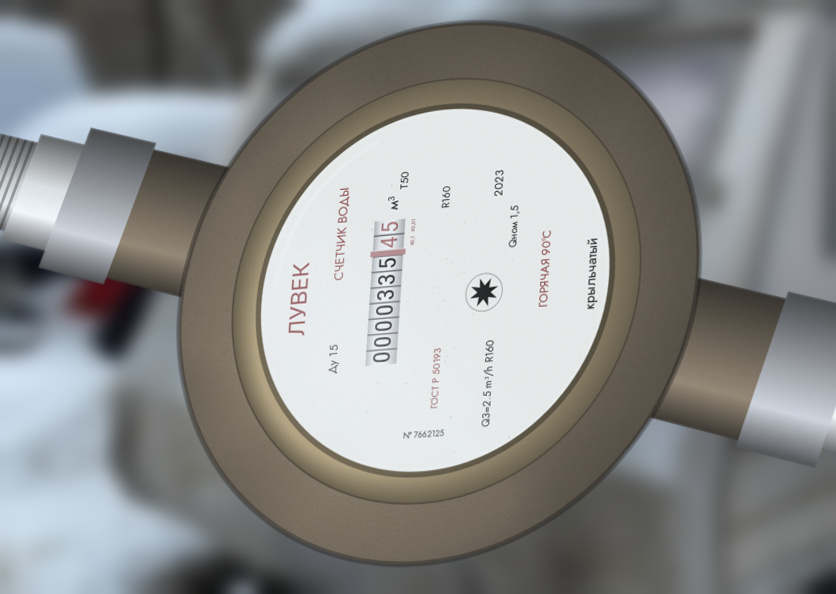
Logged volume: 335.45 m³
